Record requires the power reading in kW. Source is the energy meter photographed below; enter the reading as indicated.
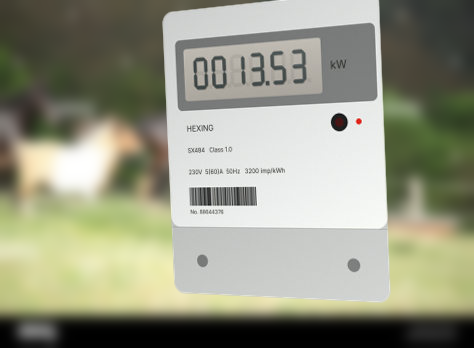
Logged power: 13.53 kW
